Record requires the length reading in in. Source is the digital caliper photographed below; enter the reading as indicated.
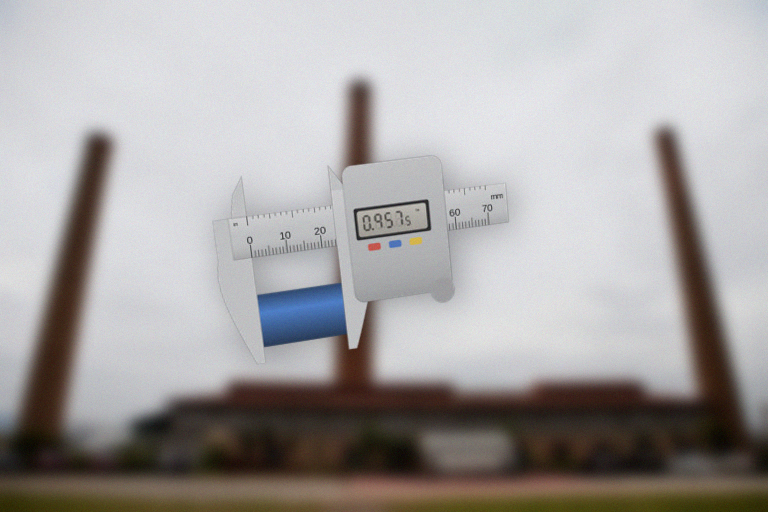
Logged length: 0.9575 in
